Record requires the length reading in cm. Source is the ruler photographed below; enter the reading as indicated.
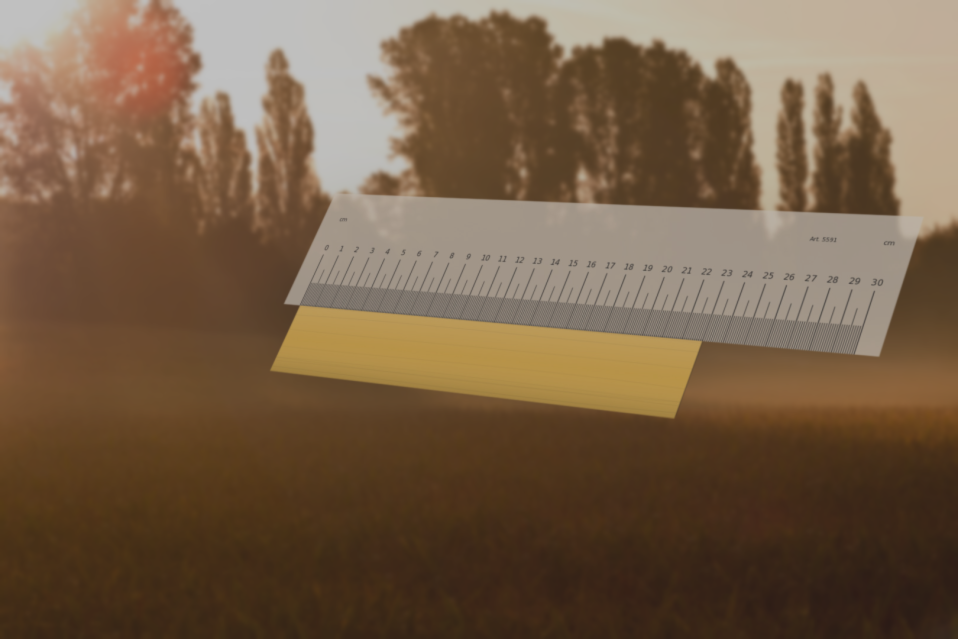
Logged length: 23 cm
